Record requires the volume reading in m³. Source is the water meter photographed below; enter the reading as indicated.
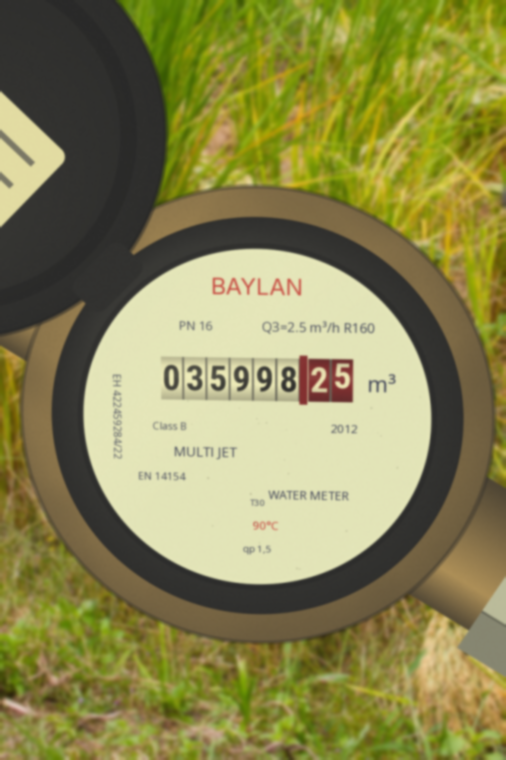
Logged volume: 35998.25 m³
